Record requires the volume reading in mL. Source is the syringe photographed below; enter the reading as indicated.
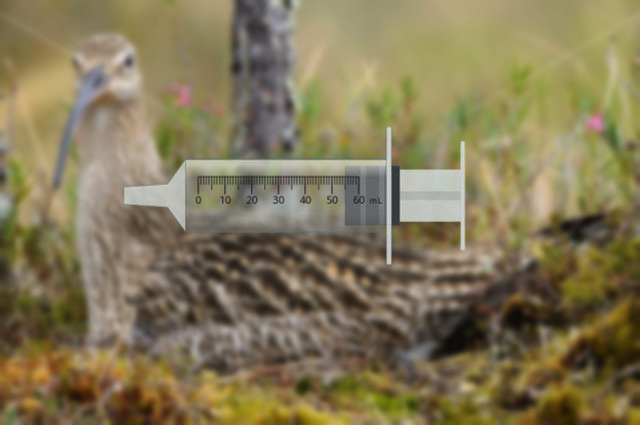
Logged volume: 55 mL
